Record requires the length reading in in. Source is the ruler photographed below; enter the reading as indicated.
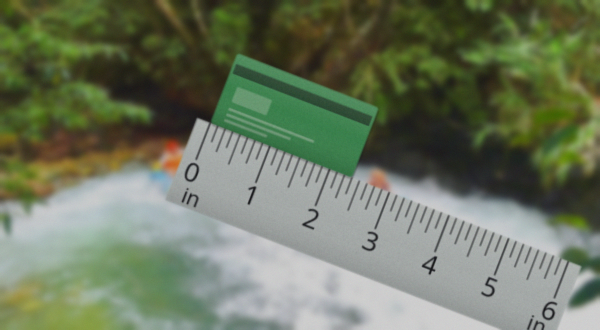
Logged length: 2.375 in
